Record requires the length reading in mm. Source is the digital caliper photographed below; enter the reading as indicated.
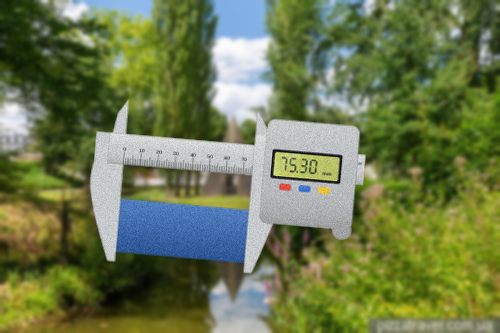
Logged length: 75.30 mm
